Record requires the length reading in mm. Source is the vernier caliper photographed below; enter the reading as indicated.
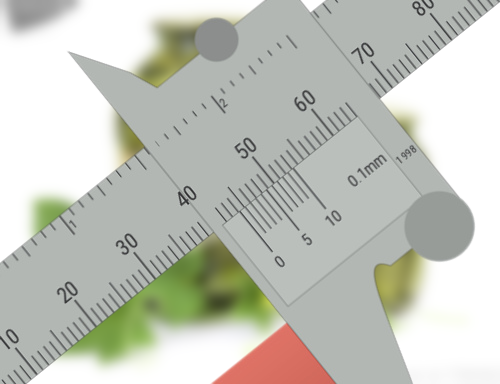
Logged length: 44.2 mm
